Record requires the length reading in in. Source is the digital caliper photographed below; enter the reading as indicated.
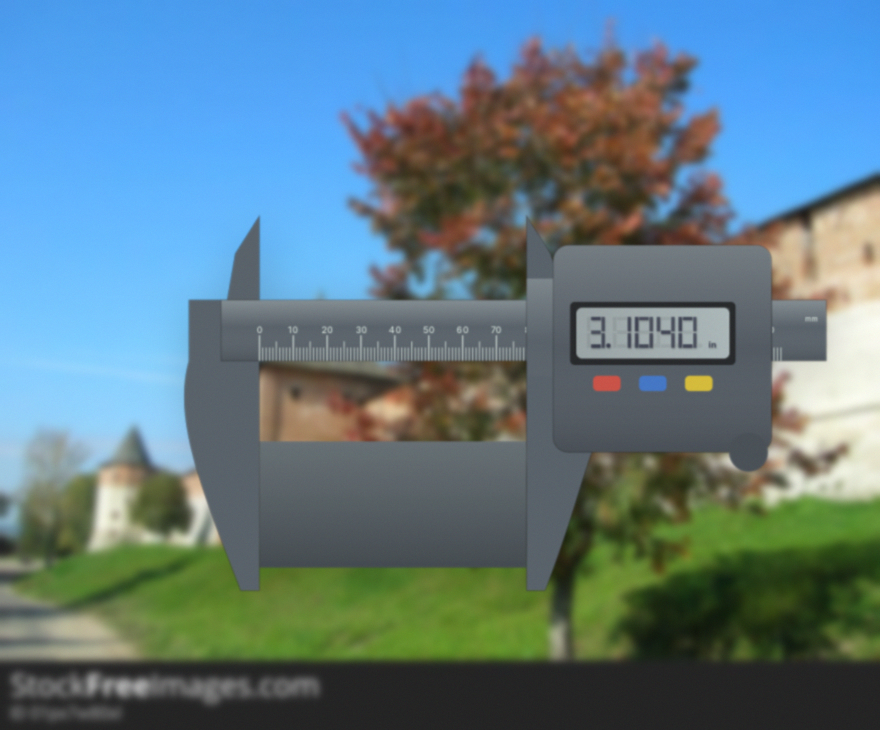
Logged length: 3.1040 in
